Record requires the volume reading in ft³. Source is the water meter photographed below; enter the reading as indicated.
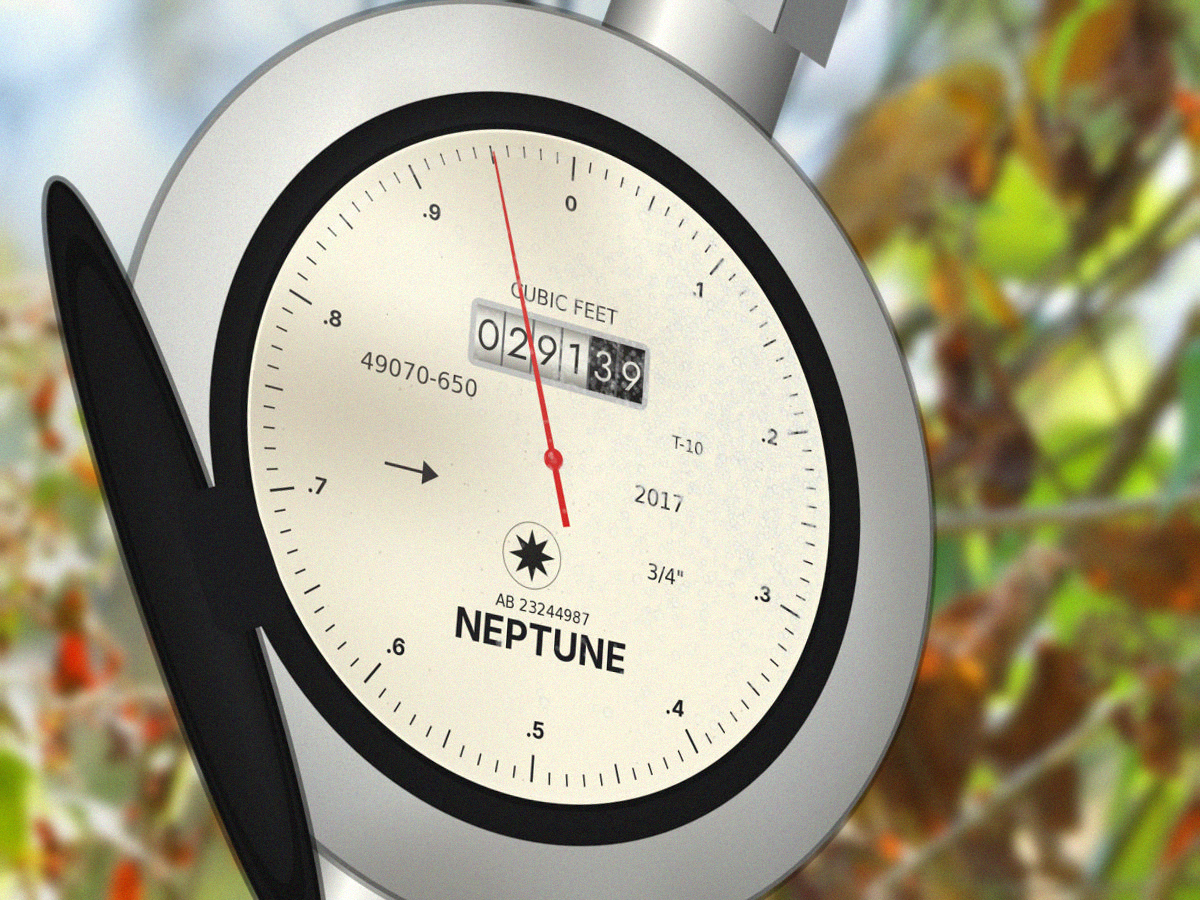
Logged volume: 29138.95 ft³
